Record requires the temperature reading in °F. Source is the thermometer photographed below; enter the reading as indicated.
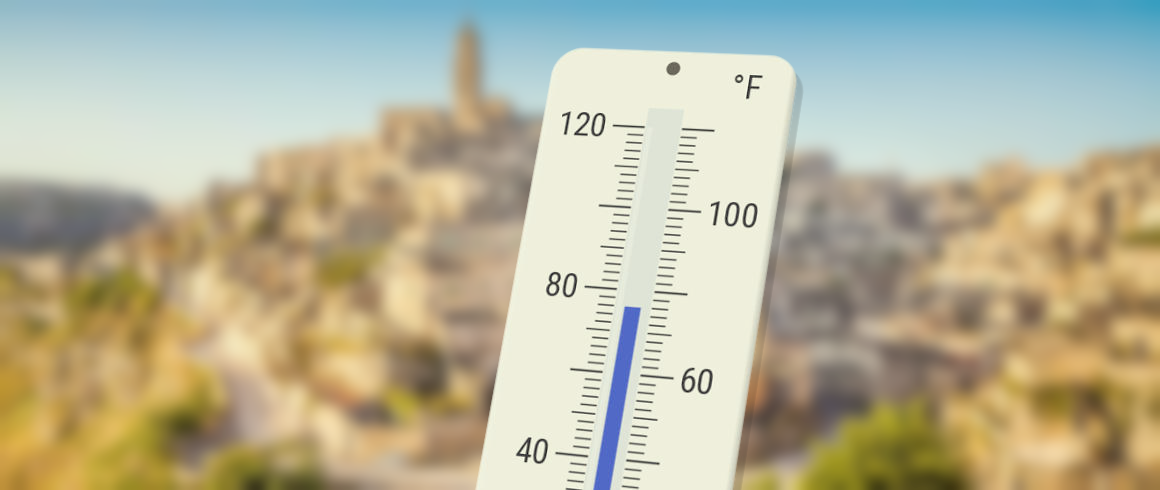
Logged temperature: 76 °F
